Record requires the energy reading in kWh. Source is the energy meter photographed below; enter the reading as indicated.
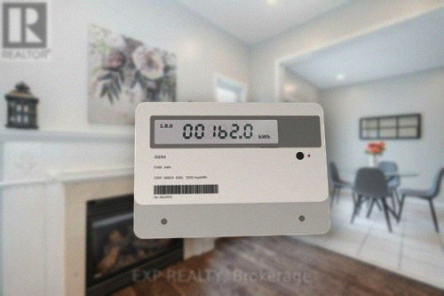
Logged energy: 162.0 kWh
